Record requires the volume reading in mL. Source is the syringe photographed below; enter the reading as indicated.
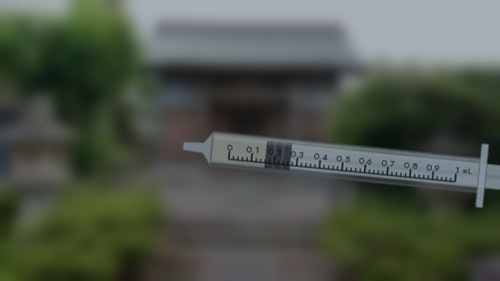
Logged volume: 0.16 mL
